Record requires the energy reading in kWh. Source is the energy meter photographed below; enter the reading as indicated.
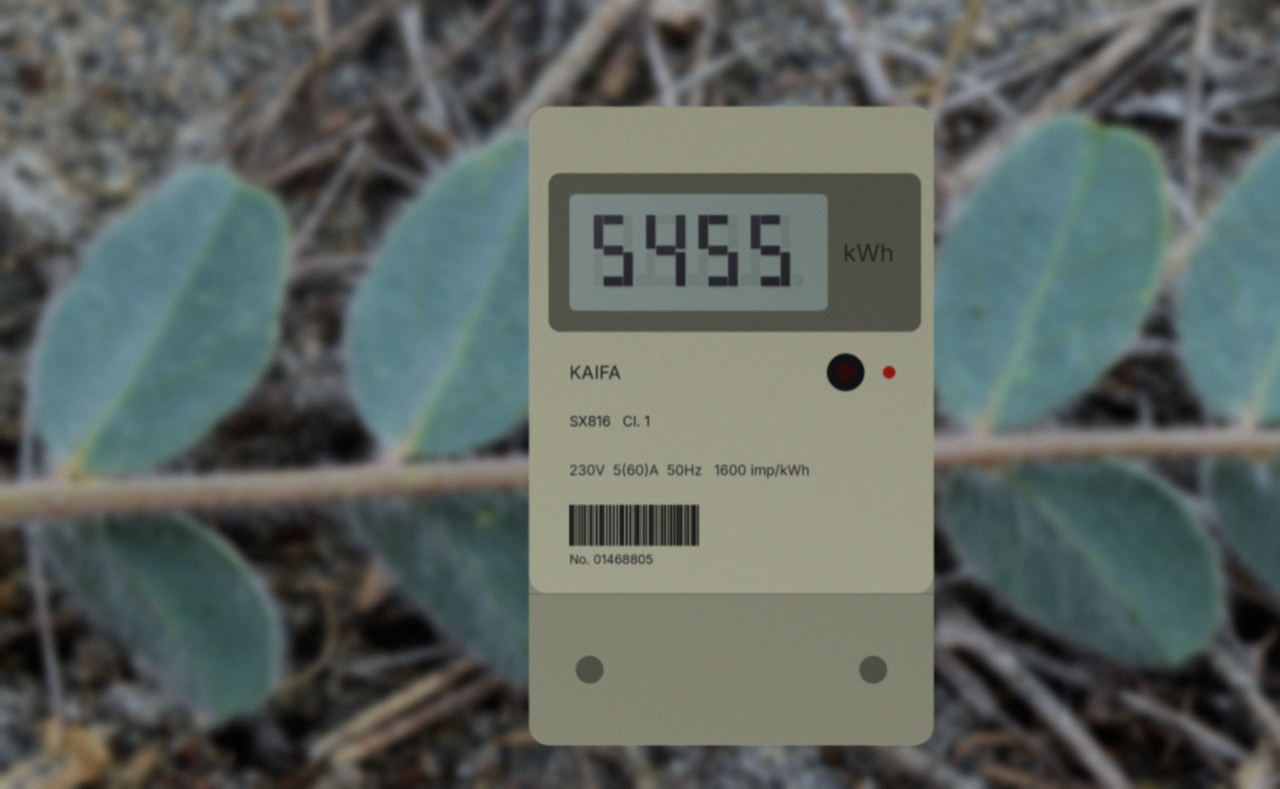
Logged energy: 5455 kWh
